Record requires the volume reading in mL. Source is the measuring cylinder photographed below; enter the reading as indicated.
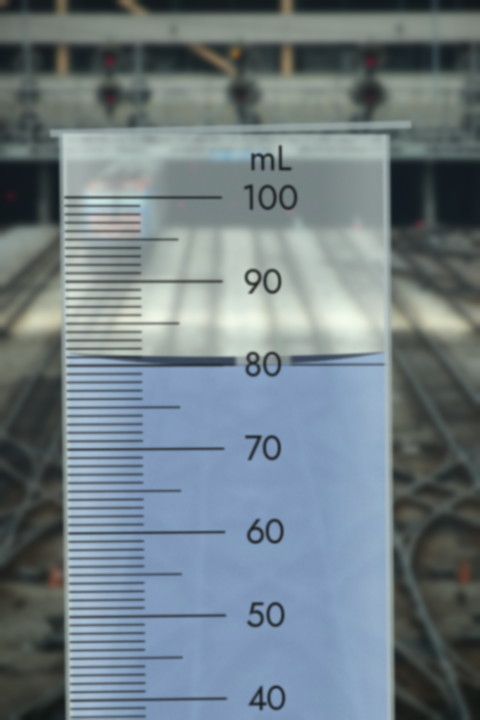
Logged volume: 80 mL
